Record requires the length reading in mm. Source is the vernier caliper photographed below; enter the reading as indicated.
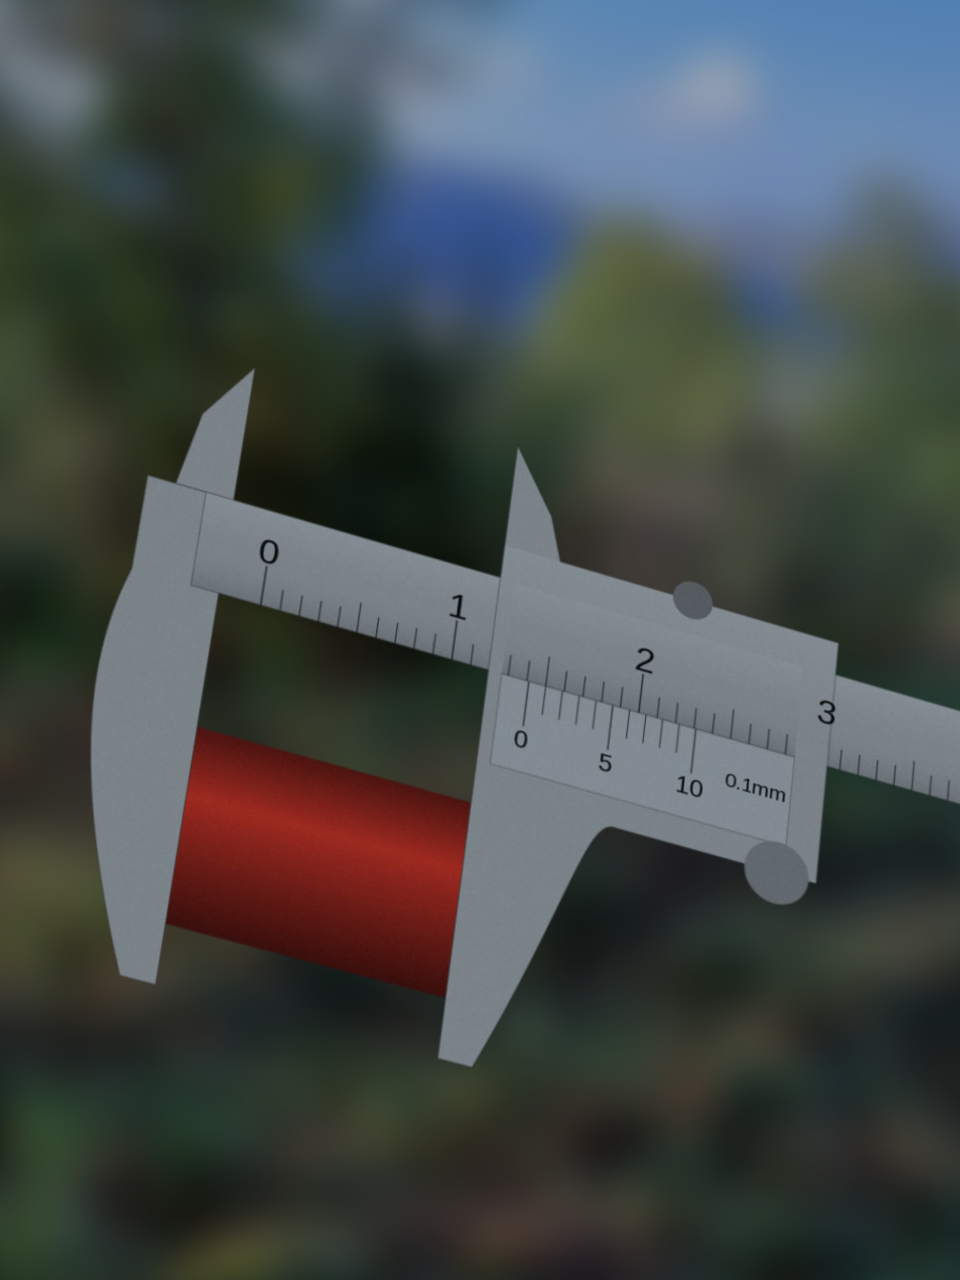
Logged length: 14.1 mm
